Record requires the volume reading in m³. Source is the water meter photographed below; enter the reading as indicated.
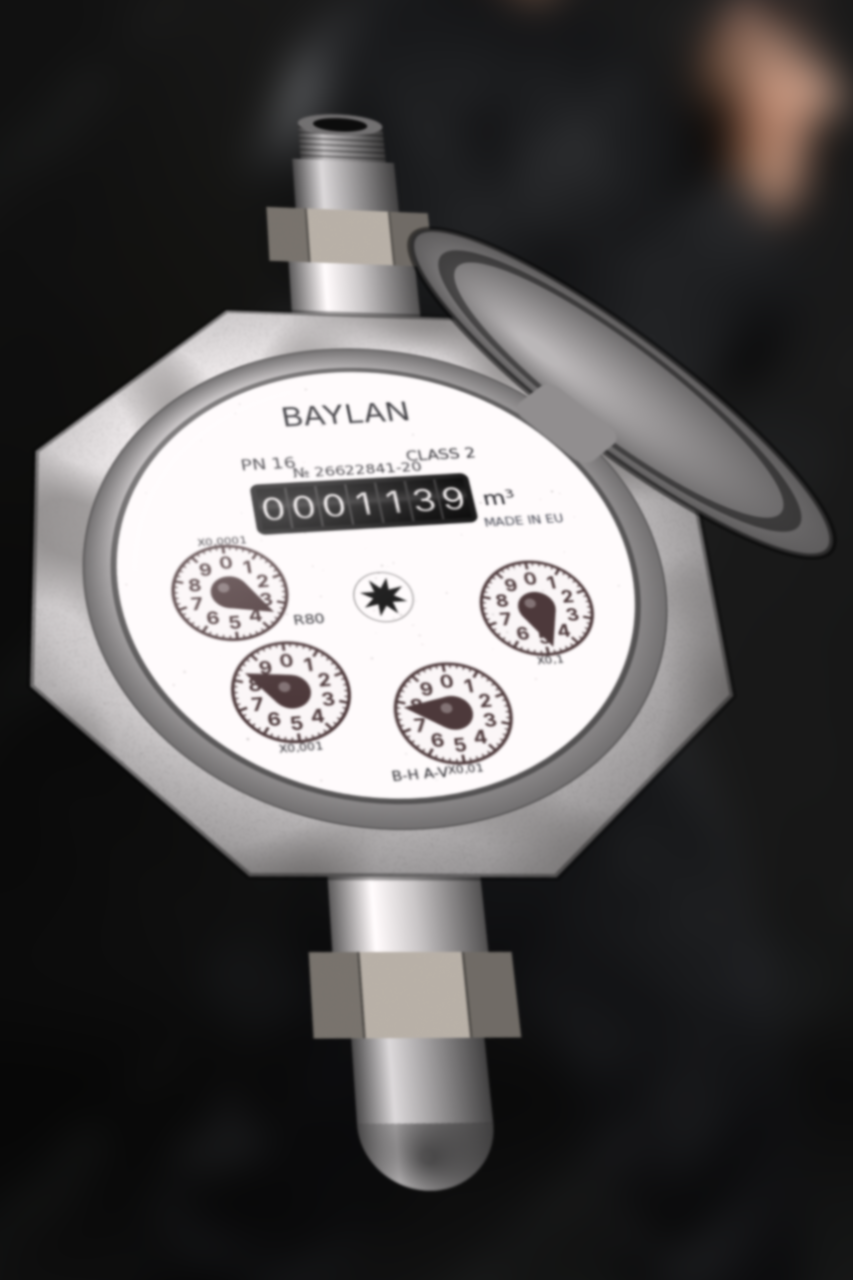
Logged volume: 1139.4783 m³
